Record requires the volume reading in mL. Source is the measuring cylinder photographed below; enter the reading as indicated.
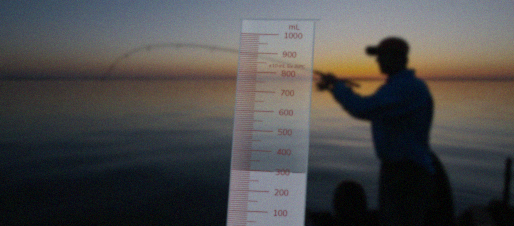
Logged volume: 300 mL
